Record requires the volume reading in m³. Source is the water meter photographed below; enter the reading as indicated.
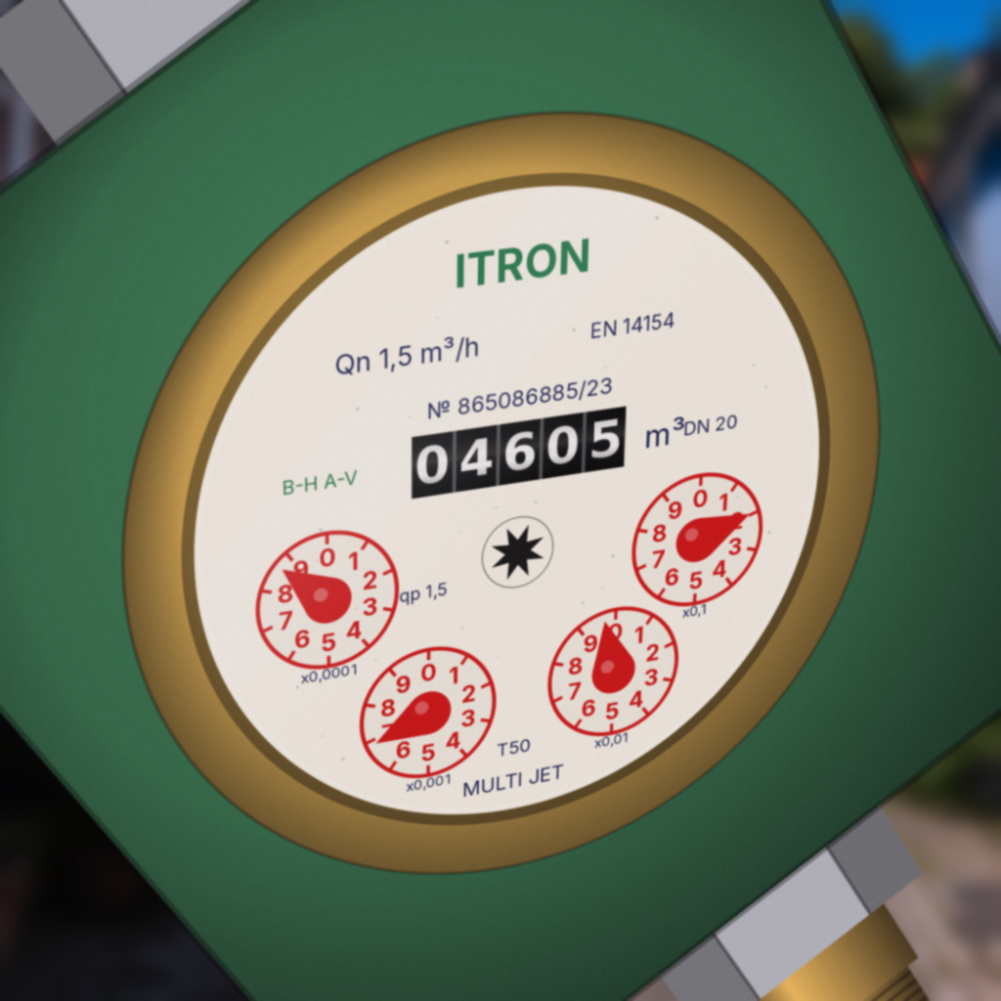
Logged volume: 4605.1968 m³
